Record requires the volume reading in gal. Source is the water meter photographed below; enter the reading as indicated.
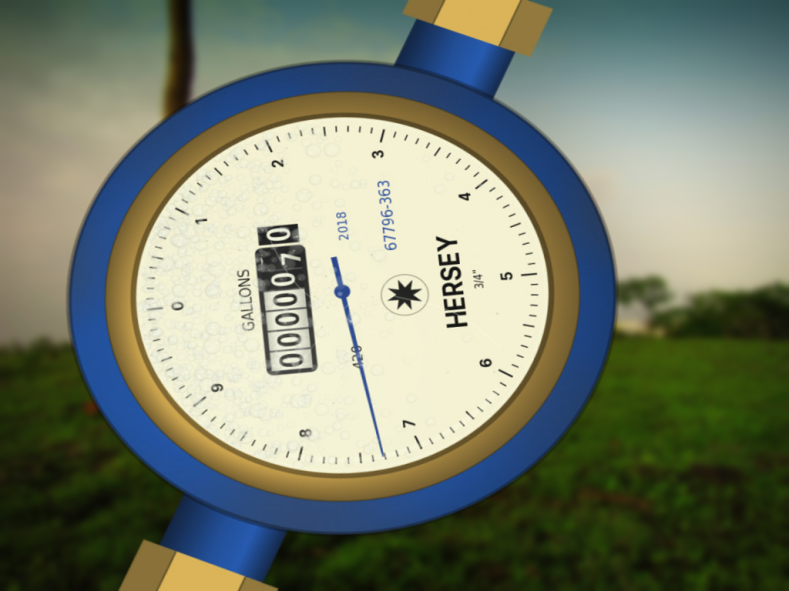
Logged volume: 67.3 gal
